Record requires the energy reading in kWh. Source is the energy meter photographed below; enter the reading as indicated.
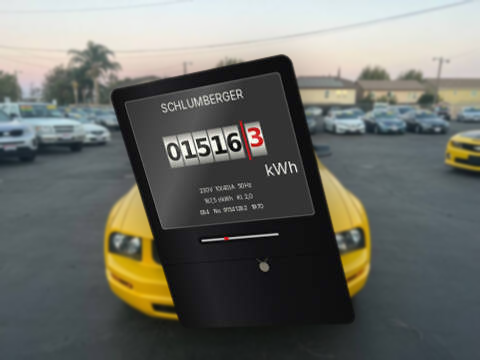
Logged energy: 1516.3 kWh
